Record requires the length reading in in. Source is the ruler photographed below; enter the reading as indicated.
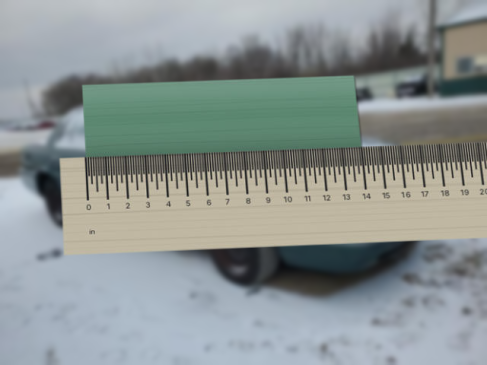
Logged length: 14 in
